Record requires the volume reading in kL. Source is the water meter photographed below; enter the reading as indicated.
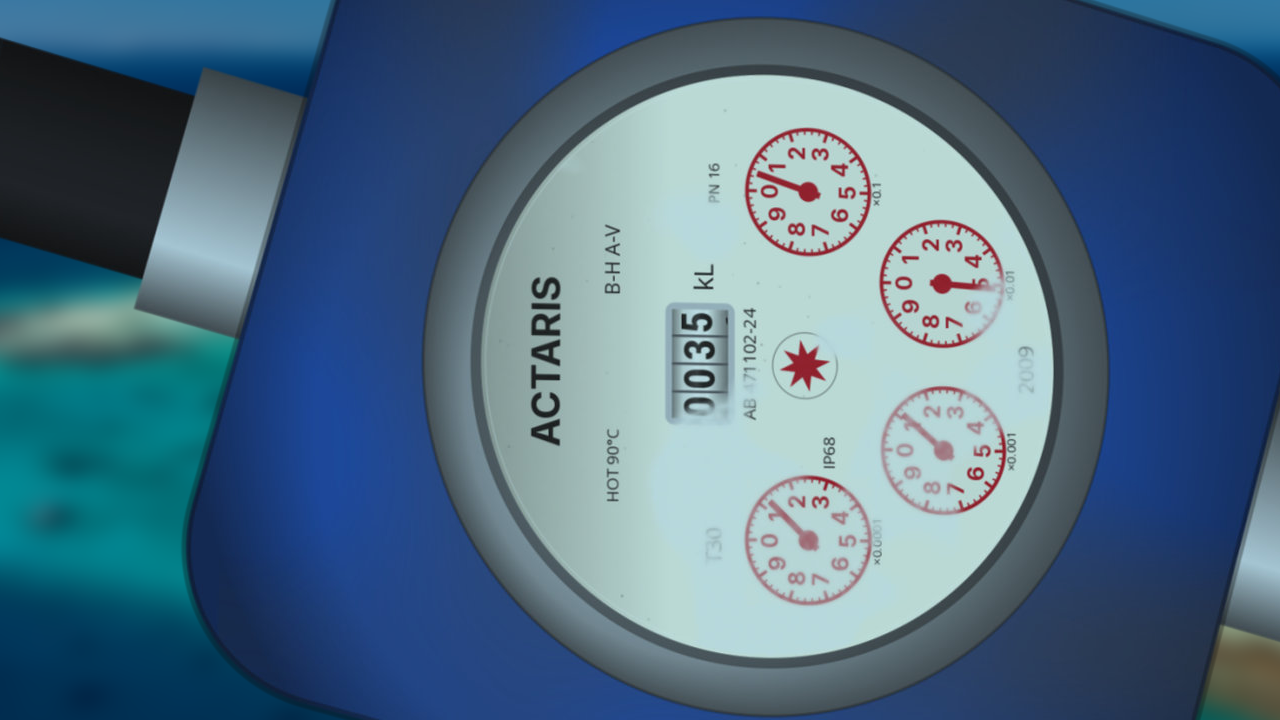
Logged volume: 35.0511 kL
